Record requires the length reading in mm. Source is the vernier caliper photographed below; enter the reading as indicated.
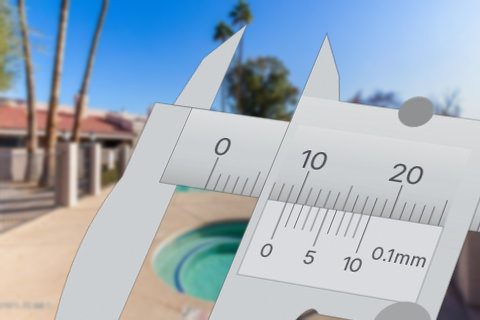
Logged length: 9.0 mm
